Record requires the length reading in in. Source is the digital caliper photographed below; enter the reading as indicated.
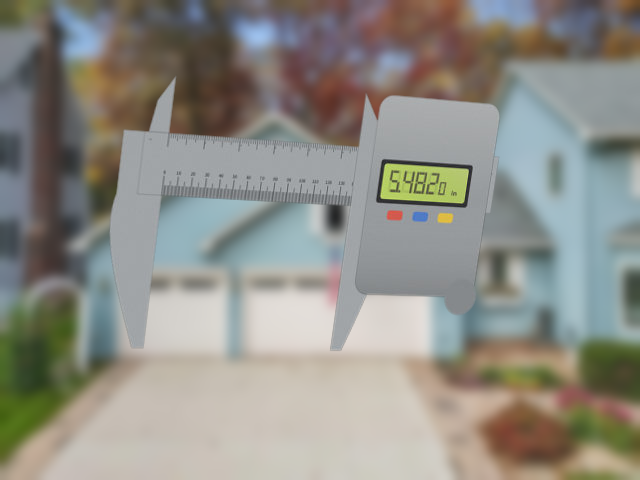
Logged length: 5.4820 in
